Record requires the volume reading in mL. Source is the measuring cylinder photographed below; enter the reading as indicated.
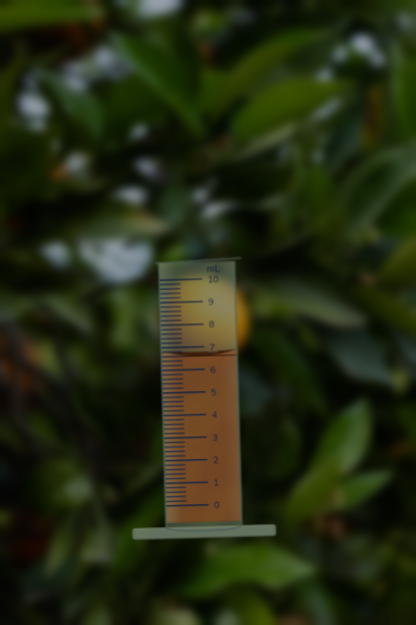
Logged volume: 6.6 mL
